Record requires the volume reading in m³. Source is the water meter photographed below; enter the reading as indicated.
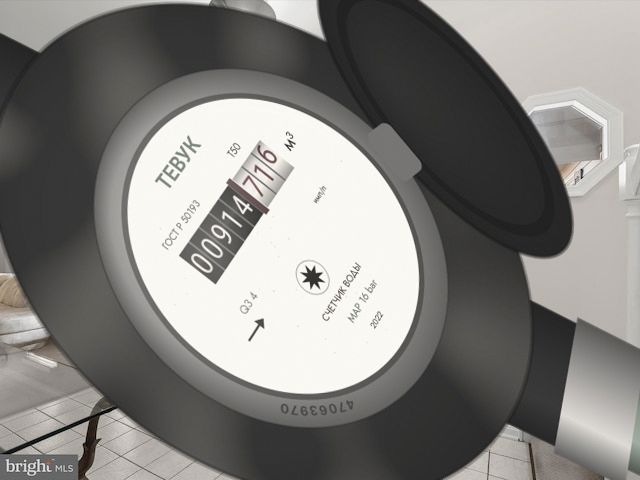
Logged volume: 914.716 m³
